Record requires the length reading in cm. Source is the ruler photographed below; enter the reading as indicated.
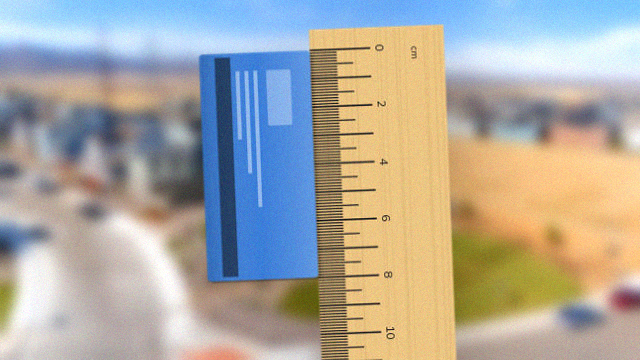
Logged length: 8 cm
